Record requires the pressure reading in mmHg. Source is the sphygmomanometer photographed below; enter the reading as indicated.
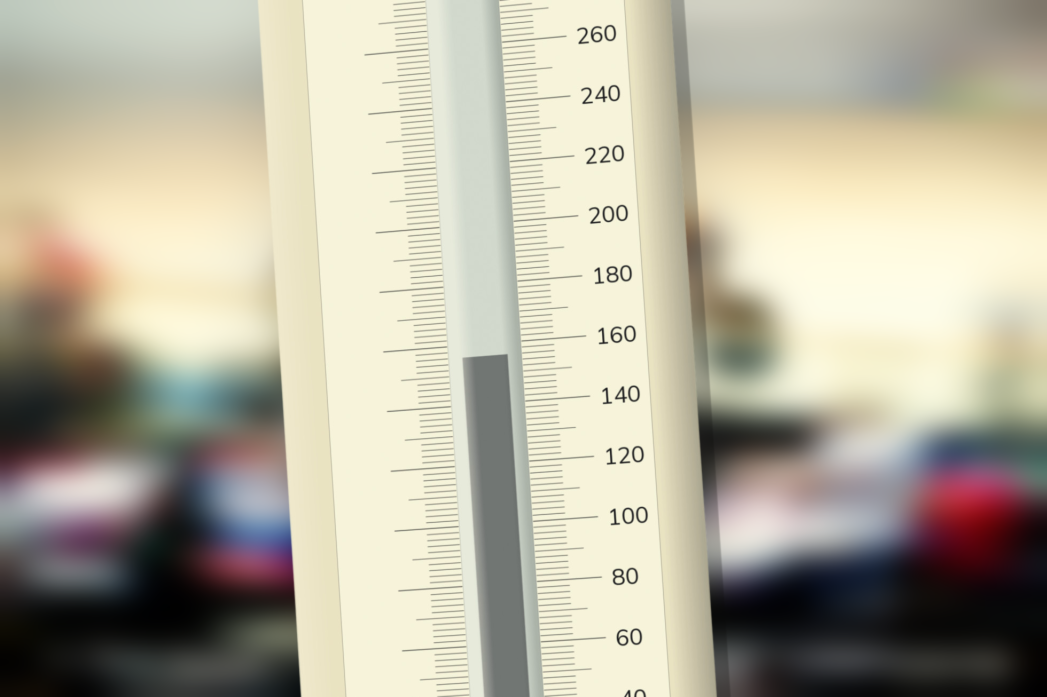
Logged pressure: 156 mmHg
